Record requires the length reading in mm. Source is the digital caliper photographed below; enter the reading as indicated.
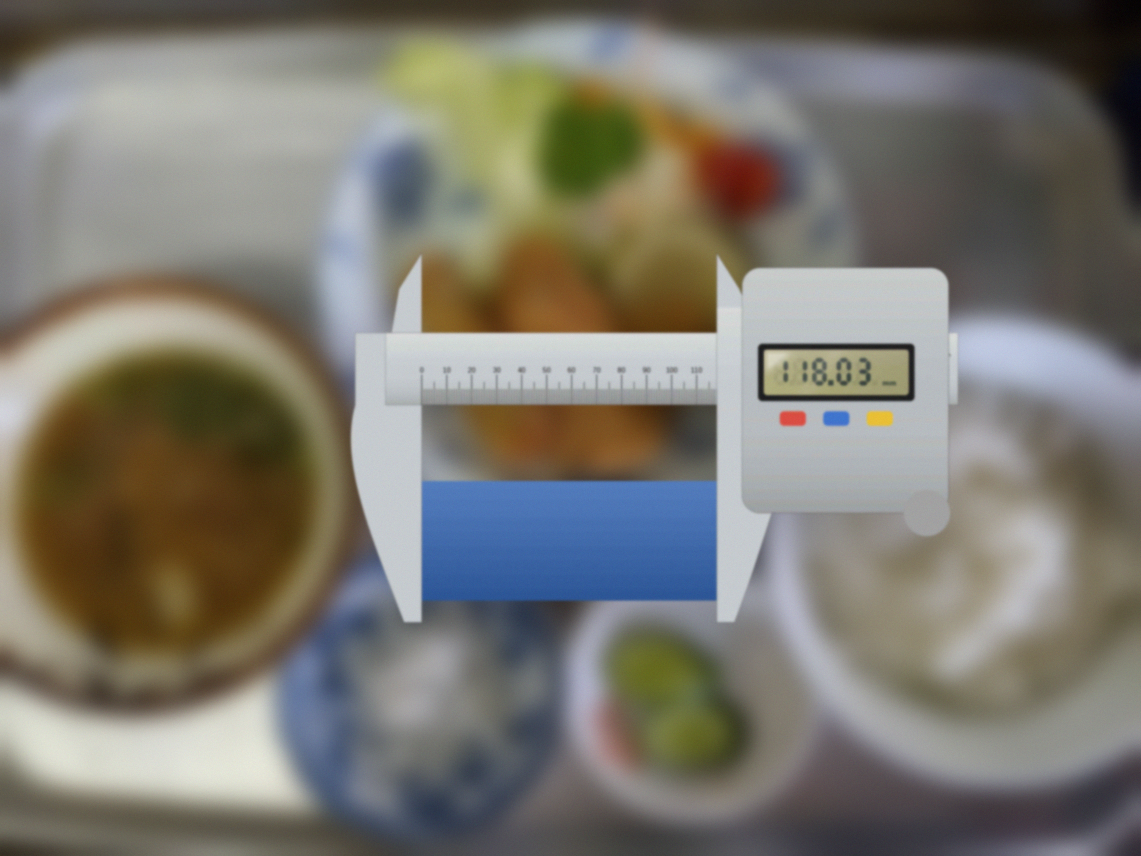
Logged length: 118.03 mm
